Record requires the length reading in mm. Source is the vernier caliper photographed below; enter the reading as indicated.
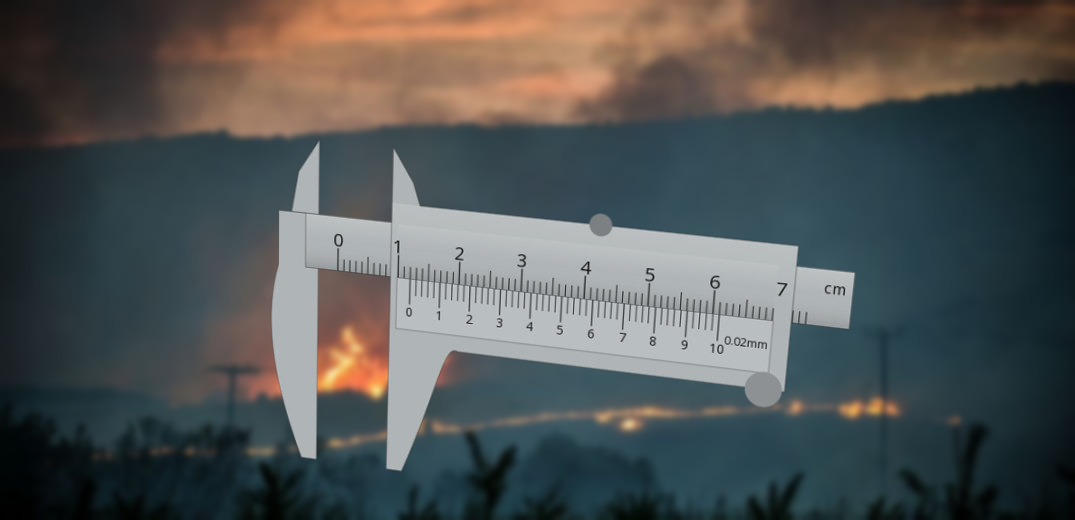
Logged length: 12.0 mm
